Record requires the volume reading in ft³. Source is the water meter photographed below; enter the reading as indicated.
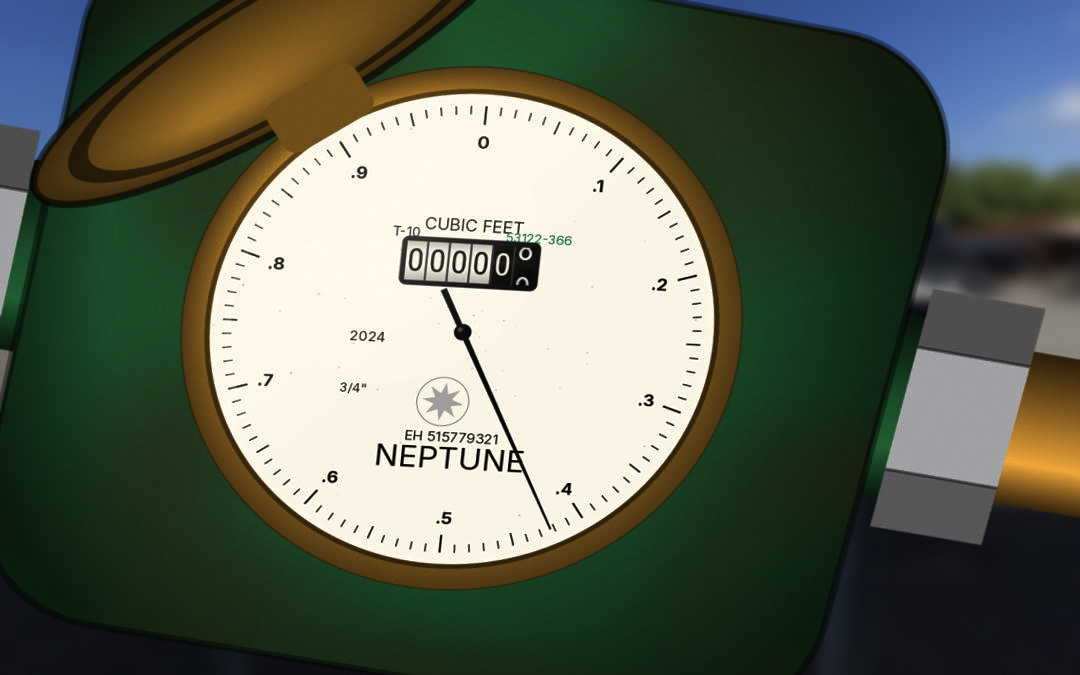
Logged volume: 8.42 ft³
